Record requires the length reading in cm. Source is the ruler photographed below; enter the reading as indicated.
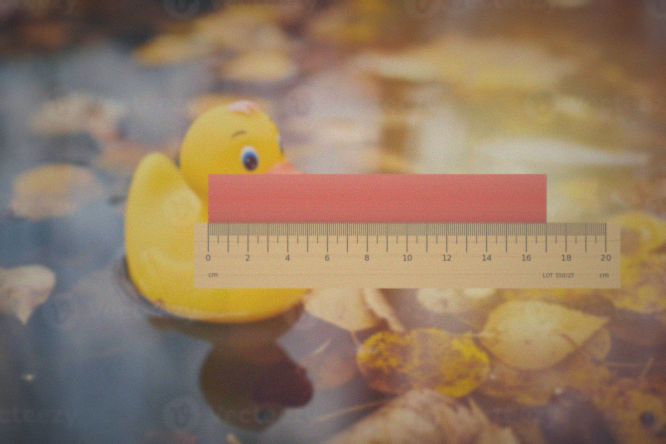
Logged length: 17 cm
